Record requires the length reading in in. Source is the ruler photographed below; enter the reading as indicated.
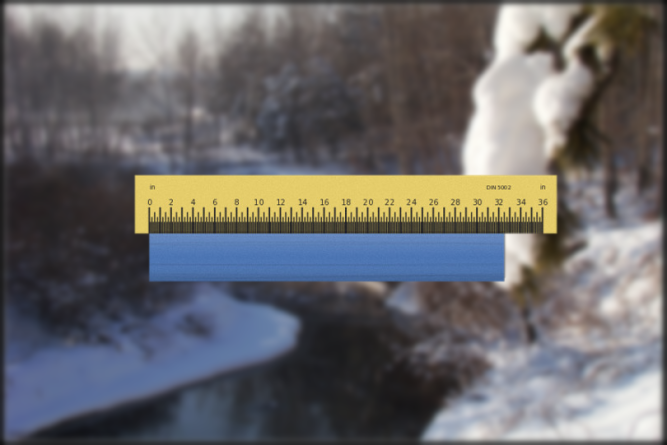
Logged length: 32.5 in
